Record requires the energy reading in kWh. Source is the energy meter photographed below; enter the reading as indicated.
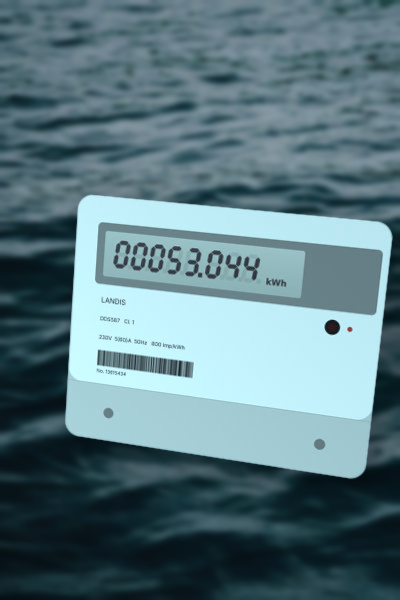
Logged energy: 53.044 kWh
